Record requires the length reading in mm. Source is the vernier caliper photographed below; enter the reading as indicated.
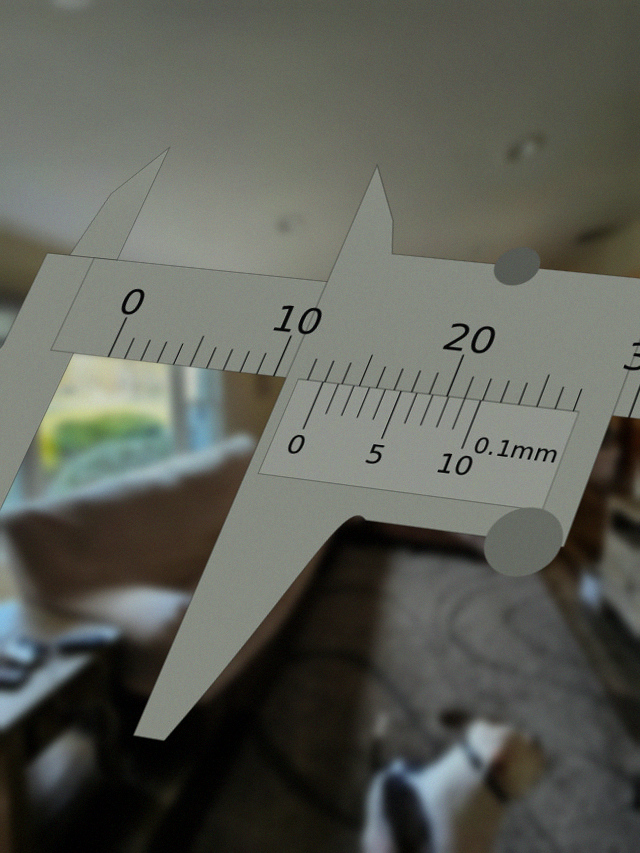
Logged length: 12.9 mm
